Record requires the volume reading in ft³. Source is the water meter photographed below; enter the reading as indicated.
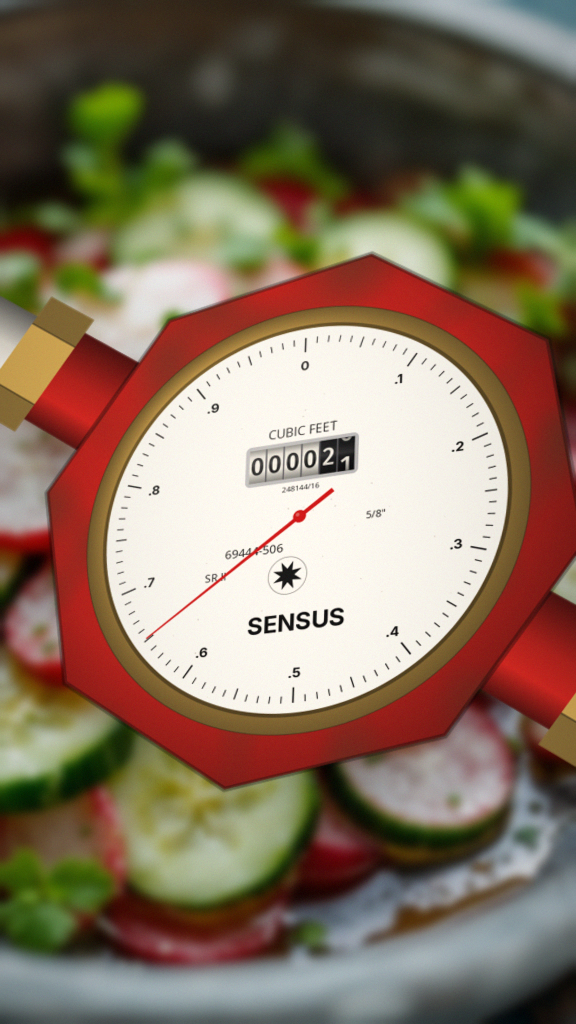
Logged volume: 20.65 ft³
